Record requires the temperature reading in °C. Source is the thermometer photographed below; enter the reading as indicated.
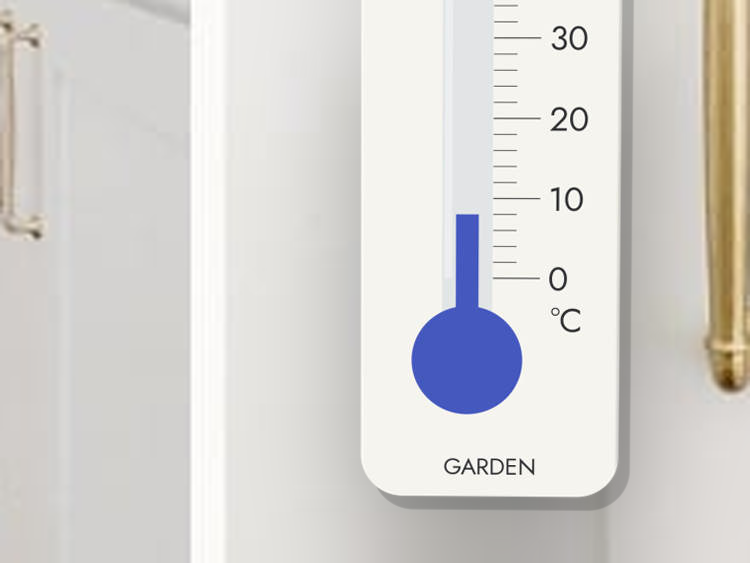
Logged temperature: 8 °C
